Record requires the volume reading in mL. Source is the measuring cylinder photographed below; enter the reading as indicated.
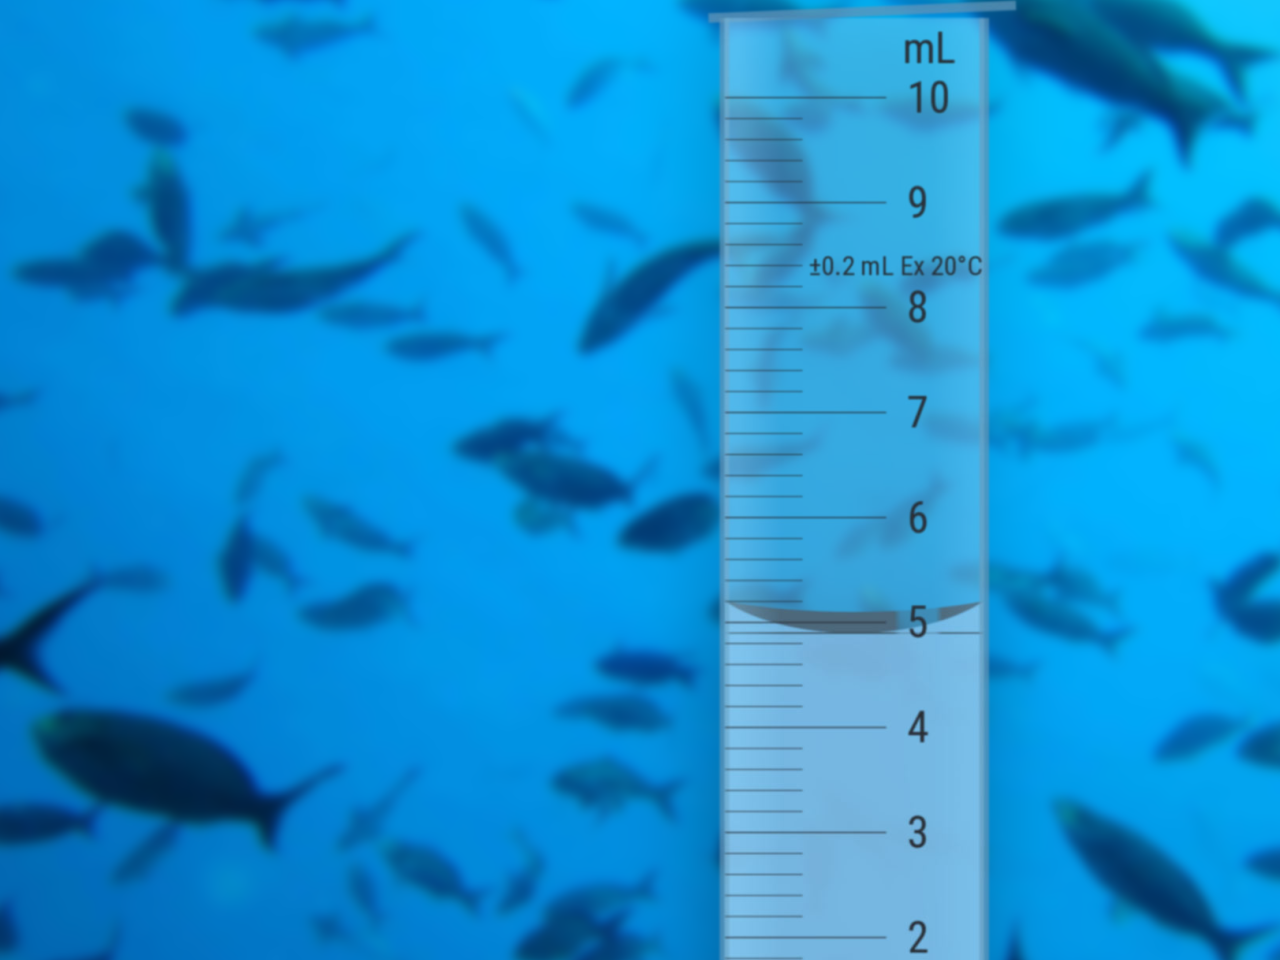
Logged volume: 4.9 mL
